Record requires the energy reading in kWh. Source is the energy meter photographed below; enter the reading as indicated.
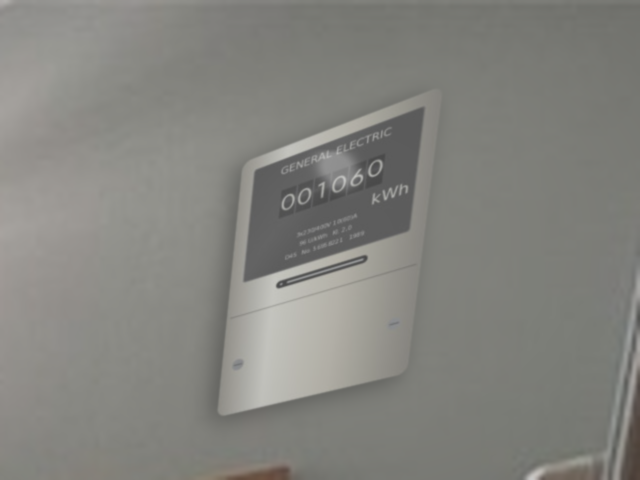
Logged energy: 1060 kWh
